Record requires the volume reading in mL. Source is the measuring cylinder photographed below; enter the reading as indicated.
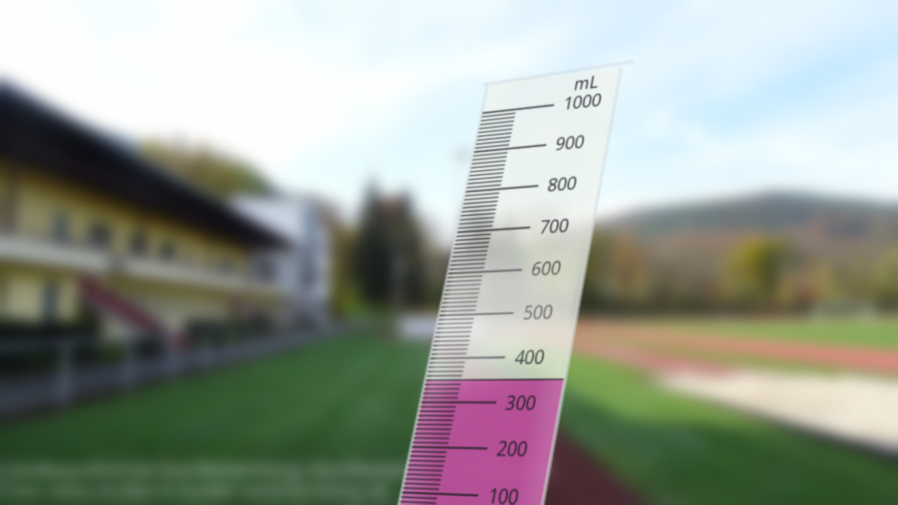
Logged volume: 350 mL
